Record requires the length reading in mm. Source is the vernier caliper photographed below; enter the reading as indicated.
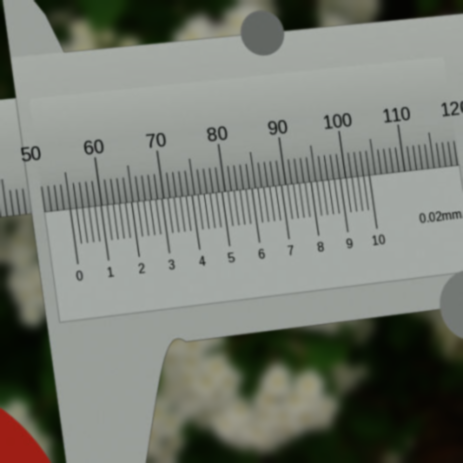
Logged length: 55.0 mm
